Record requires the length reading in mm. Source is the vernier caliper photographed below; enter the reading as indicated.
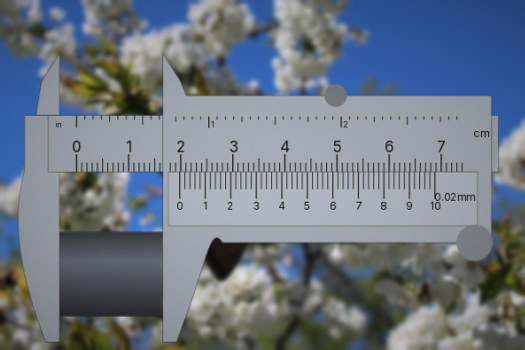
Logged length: 19.8 mm
